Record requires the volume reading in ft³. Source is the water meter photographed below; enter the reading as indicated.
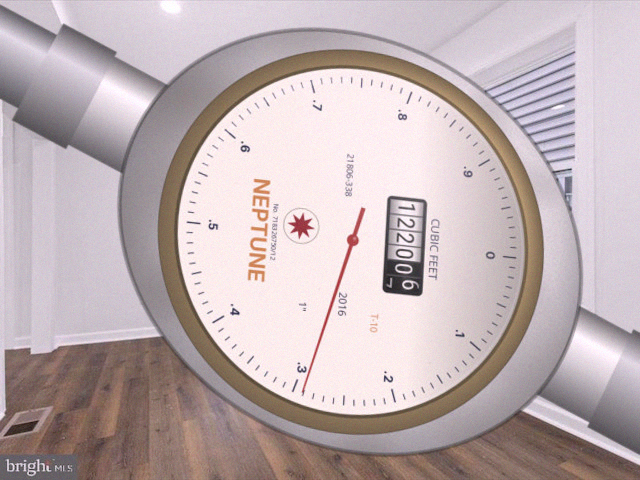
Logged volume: 122006.29 ft³
